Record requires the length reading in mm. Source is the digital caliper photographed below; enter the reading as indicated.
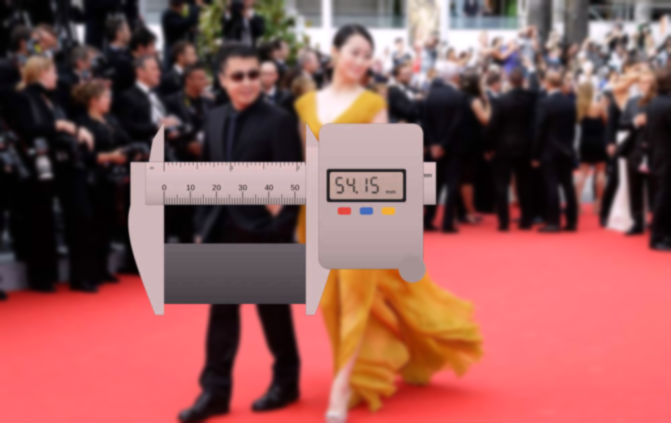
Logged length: 54.15 mm
